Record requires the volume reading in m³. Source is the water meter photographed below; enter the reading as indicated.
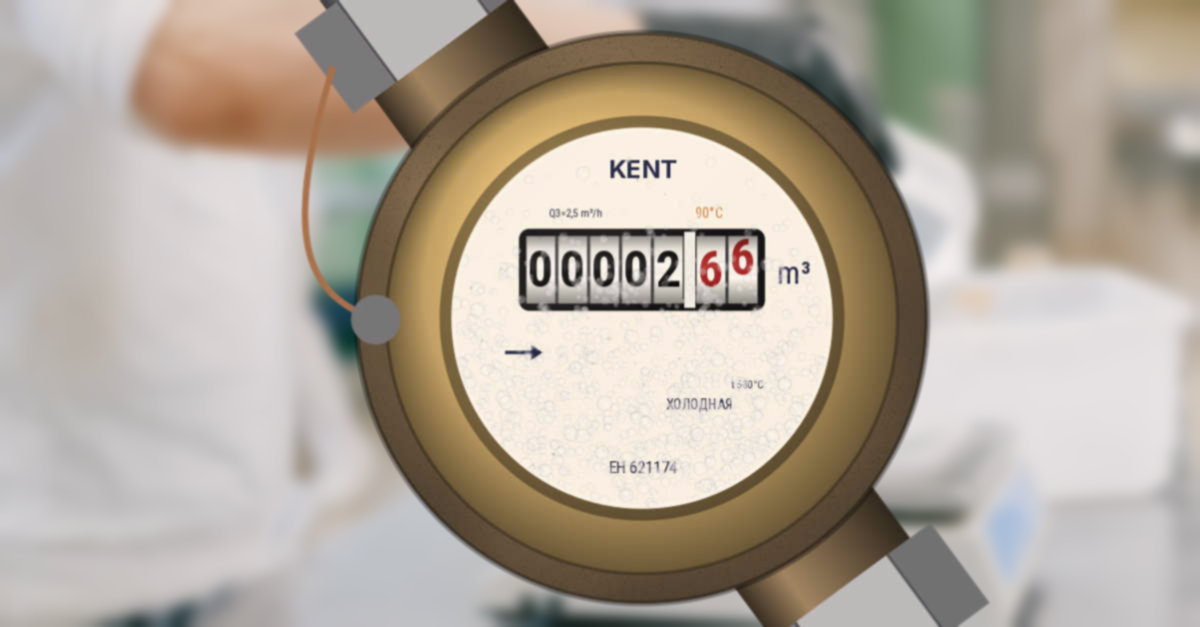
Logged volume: 2.66 m³
